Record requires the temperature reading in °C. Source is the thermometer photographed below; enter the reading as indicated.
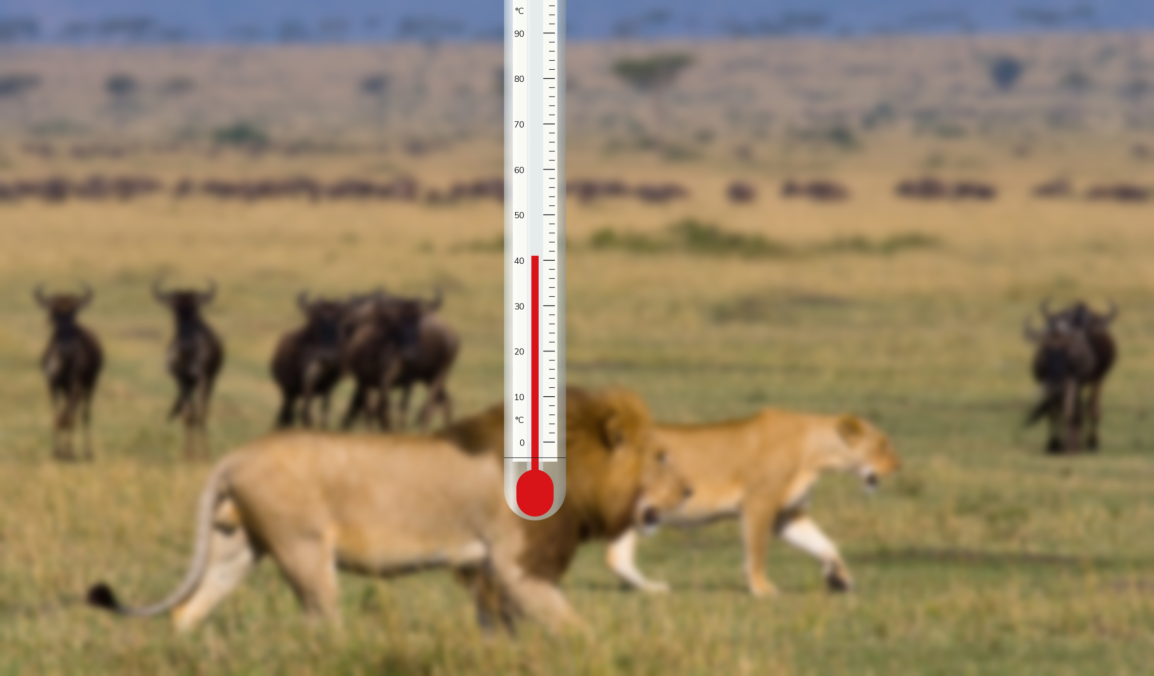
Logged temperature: 41 °C
